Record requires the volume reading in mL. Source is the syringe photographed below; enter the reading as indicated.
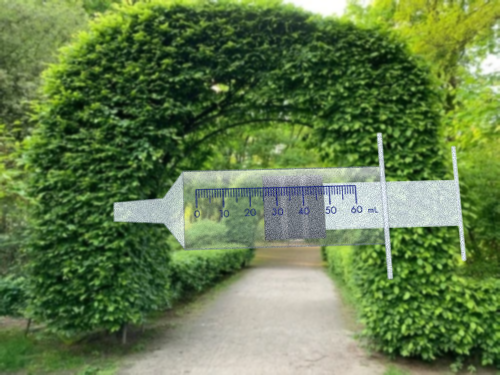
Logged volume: 25 mL
